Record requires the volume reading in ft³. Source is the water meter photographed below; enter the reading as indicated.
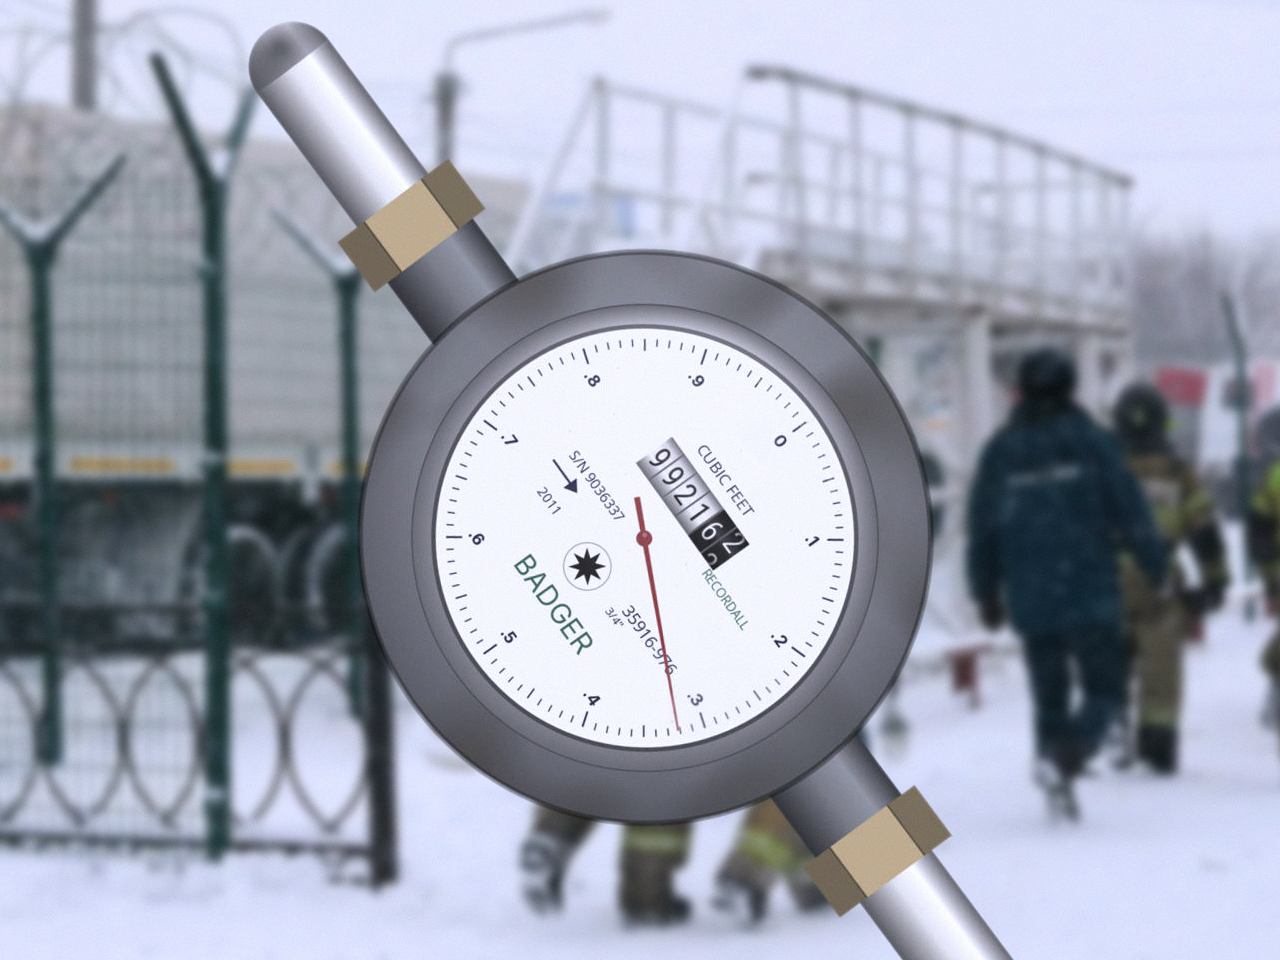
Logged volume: 992162.32 ft³
